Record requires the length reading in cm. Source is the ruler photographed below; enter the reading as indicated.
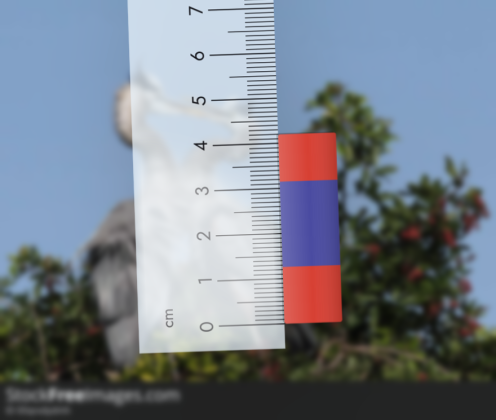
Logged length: 4.2 cm
